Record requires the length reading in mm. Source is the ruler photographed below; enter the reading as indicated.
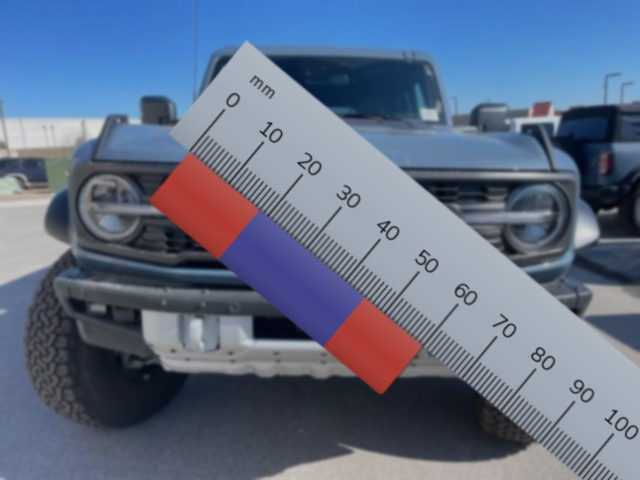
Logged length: 60 mm
